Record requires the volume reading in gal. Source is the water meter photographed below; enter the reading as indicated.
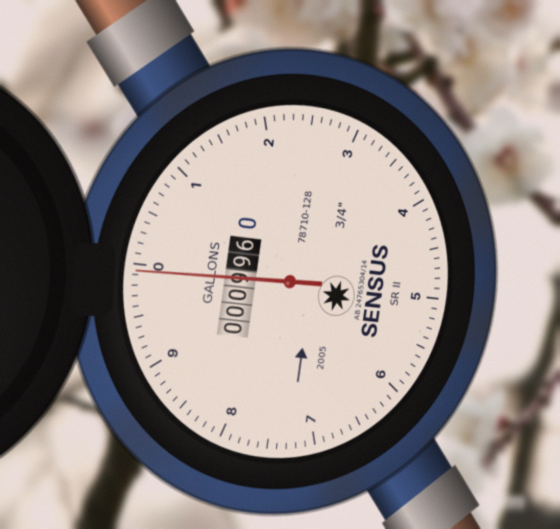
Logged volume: 9959.9 gal
